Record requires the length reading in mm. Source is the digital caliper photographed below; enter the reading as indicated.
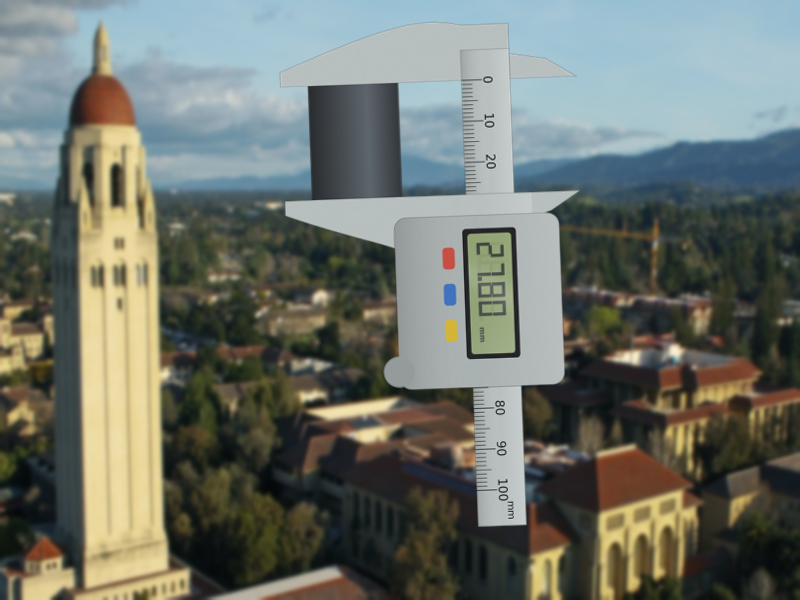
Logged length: 27.80 mm
